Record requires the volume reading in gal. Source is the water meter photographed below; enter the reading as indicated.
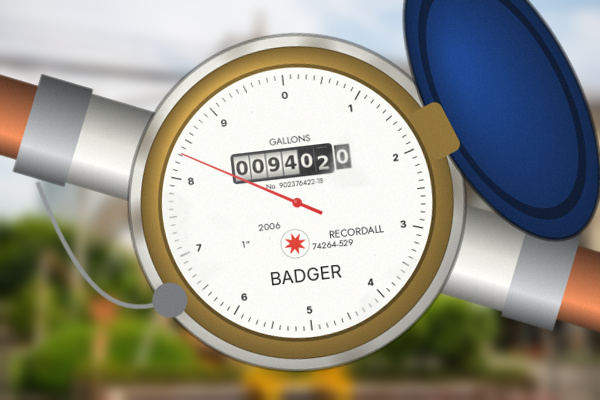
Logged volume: 94018.3 gal
